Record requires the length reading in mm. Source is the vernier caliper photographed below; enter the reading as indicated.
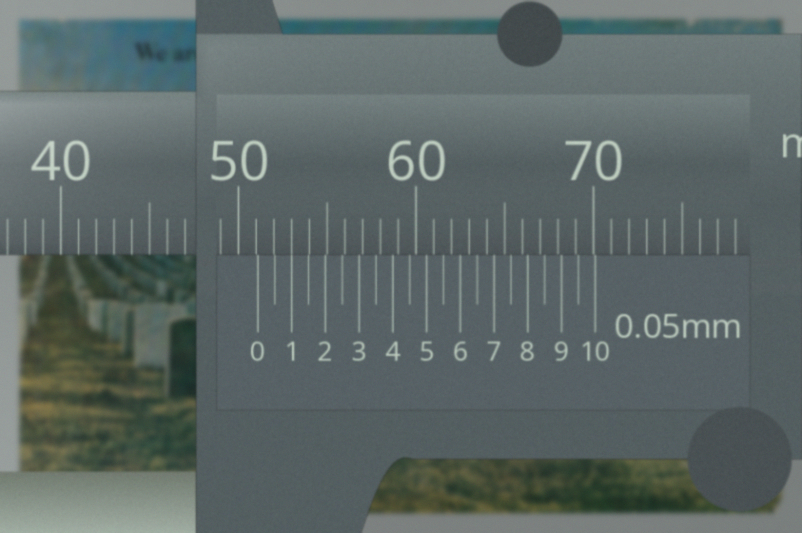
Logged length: 51.1 mm
